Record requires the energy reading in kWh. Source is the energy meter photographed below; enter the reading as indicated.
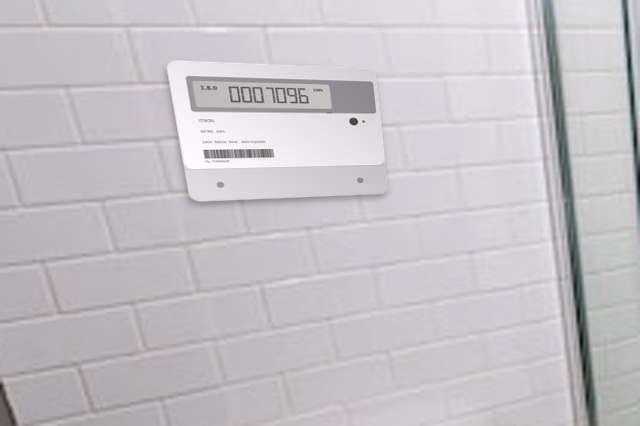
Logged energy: 7096 kWh
